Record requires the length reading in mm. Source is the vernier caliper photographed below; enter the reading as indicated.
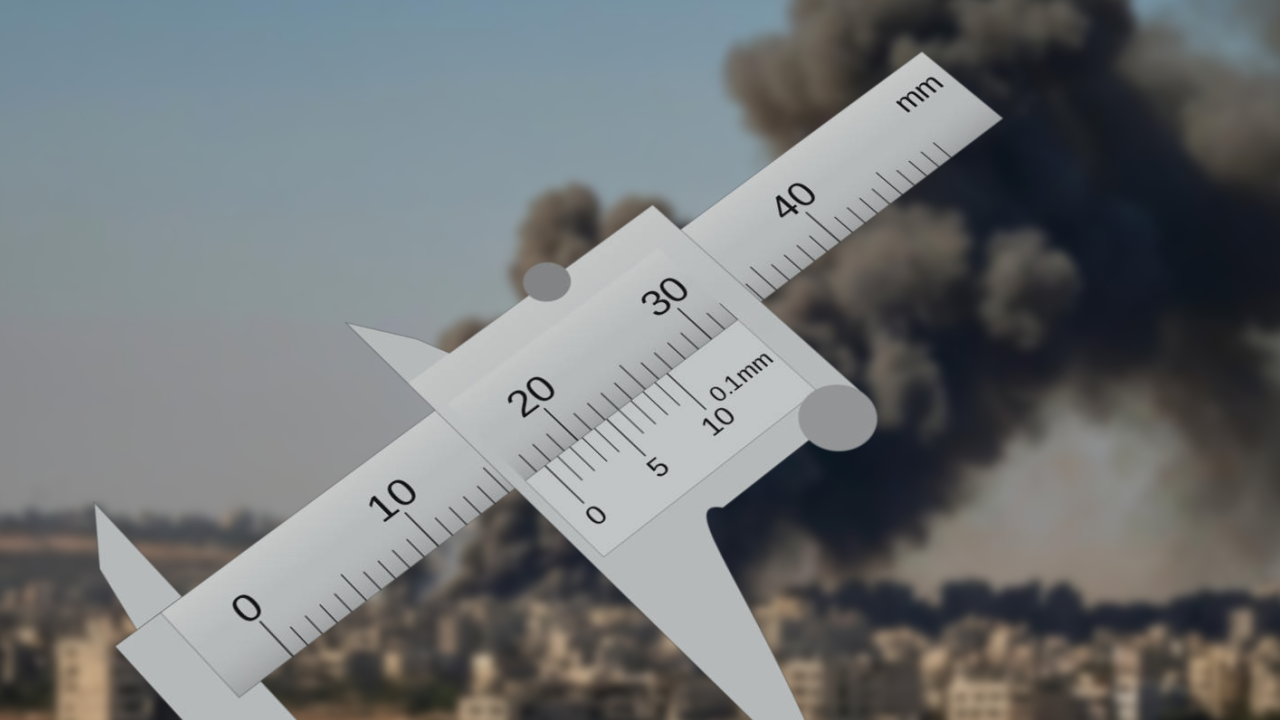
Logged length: 17.6 mm
